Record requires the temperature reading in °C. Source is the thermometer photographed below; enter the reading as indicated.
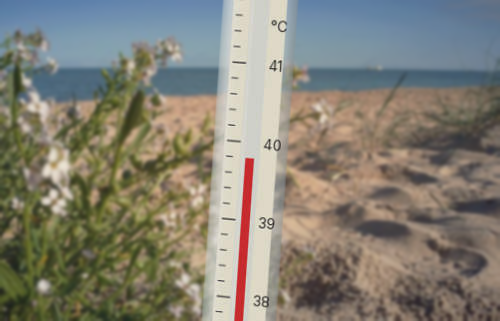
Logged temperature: 39.8 °C
